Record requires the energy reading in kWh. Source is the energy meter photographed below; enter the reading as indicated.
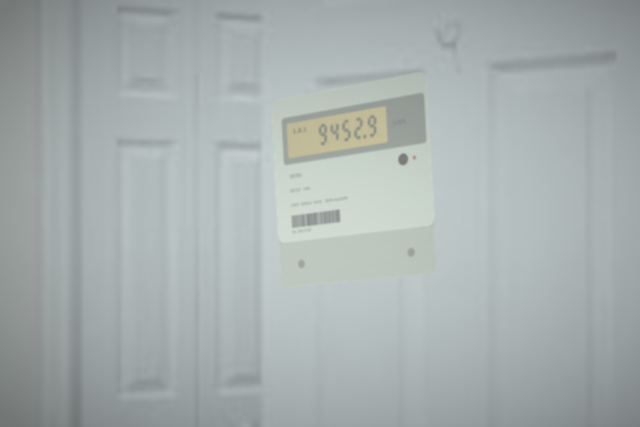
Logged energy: 9452.9 kWh
